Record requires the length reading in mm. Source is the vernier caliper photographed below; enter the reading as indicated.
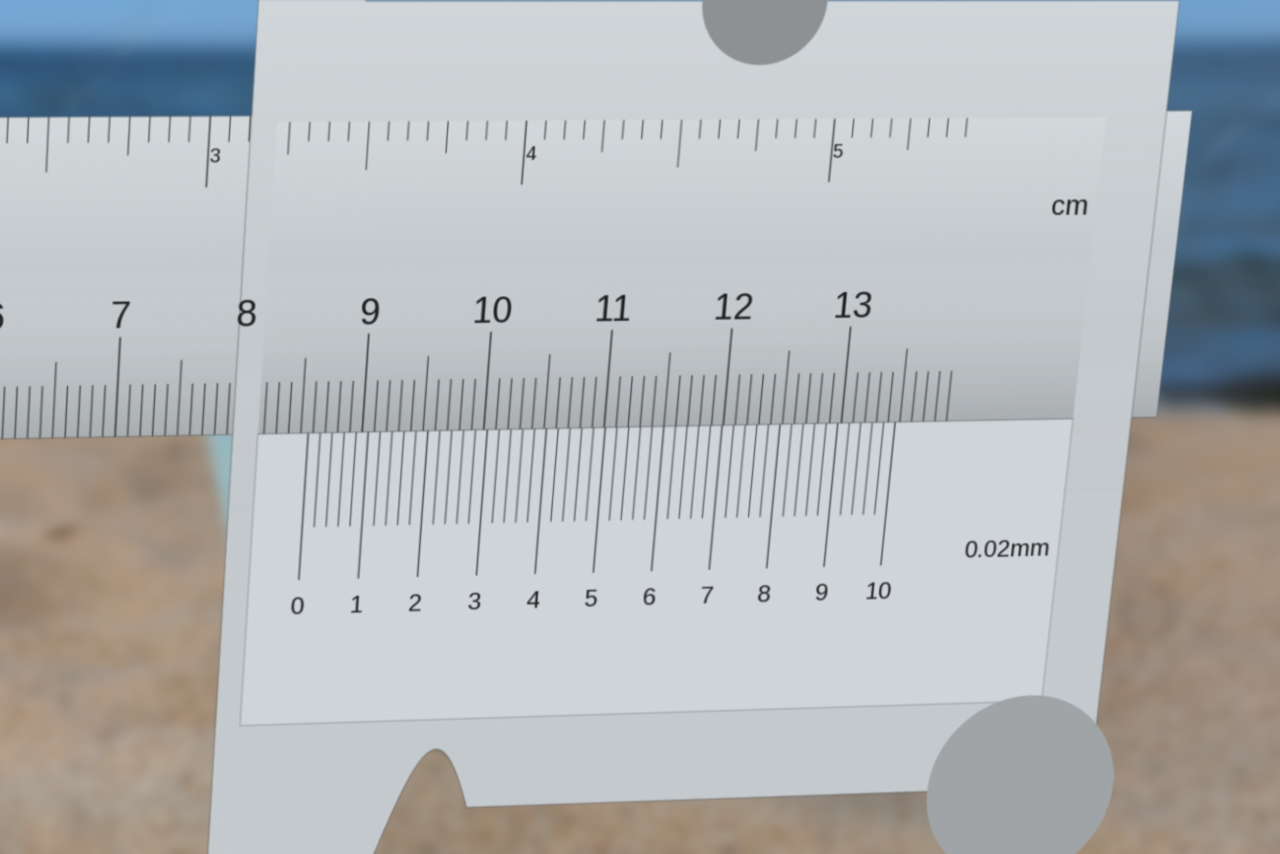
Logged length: 85.6 mm
